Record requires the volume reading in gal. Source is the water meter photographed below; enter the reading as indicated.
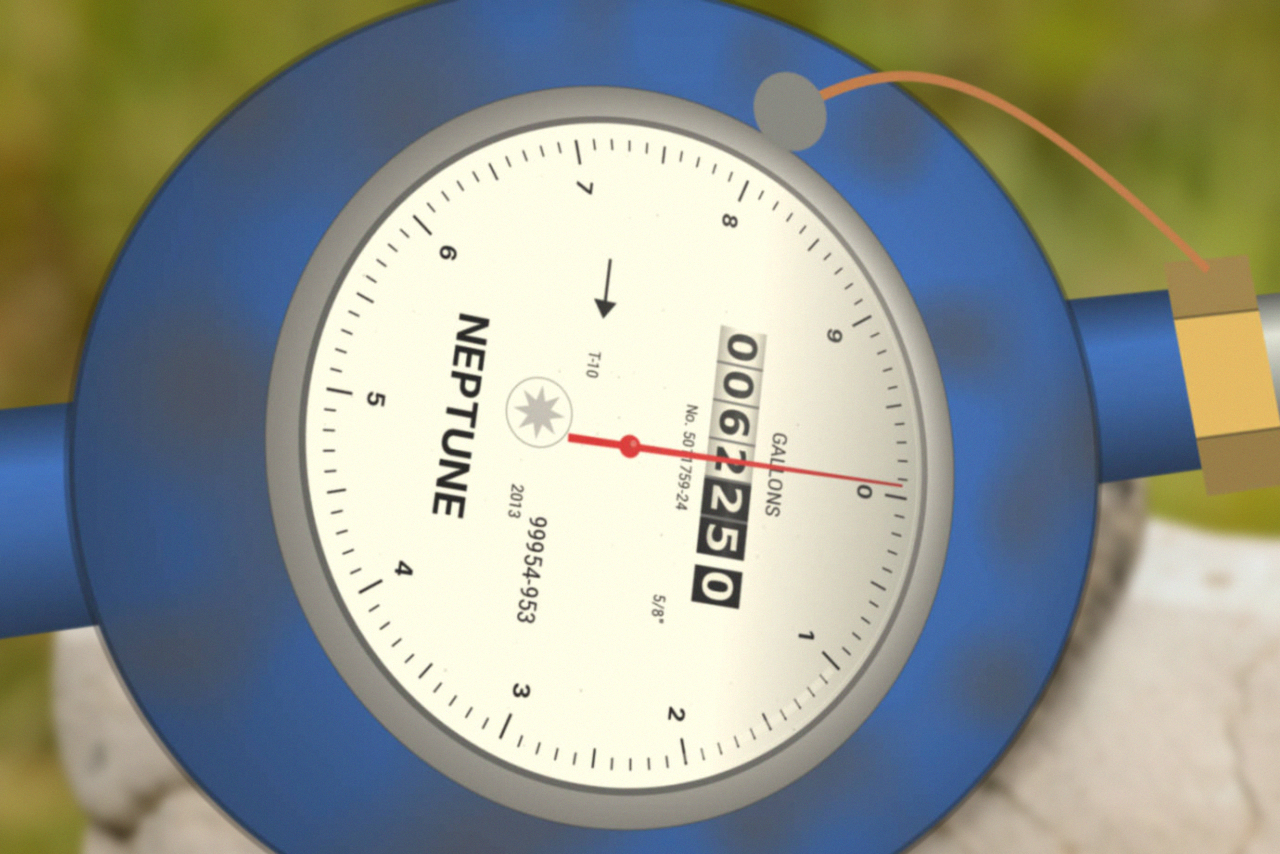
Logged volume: 62249.9 gal
